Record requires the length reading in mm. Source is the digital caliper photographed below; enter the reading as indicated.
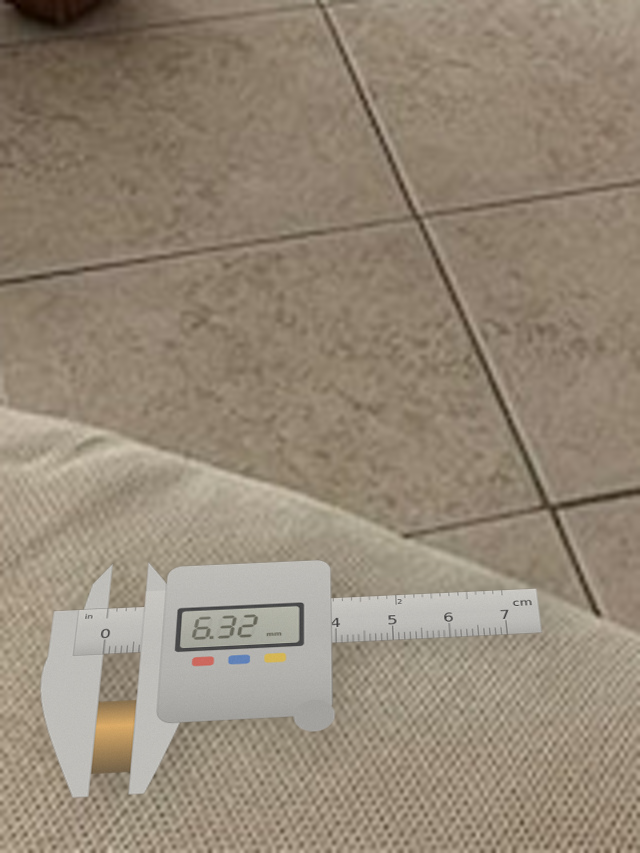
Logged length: 6.32 mm
